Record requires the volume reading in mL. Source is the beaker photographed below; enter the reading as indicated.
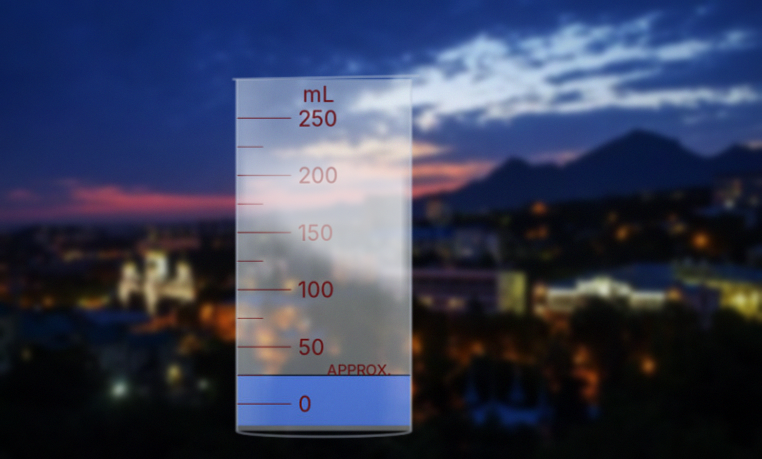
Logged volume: 25 mL
